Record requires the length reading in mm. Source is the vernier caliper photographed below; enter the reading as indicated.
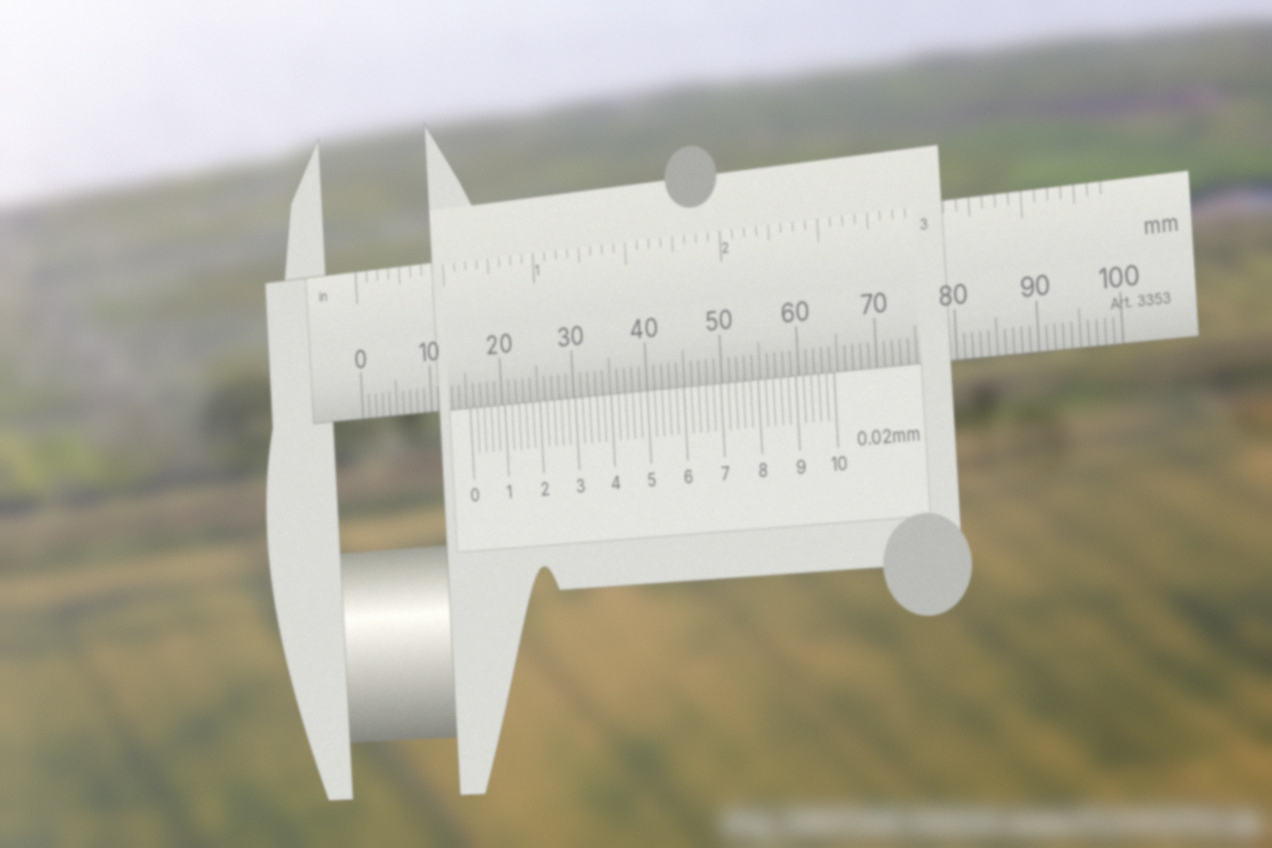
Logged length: 15.5 mm
